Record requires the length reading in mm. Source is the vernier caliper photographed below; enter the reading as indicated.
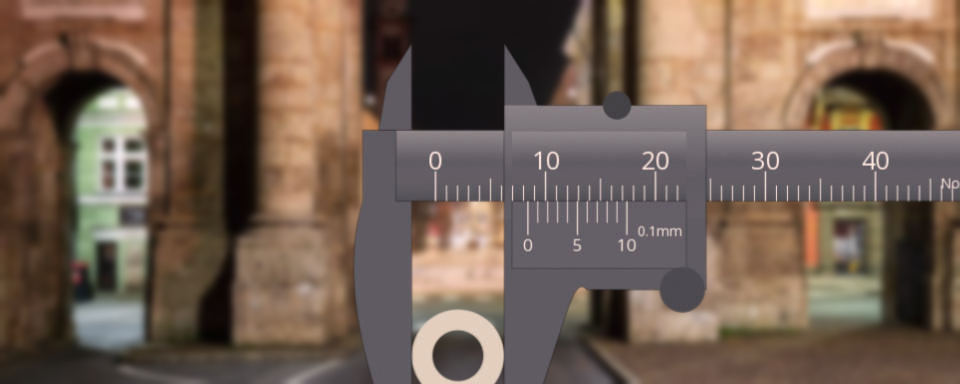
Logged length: 8.4 mm
